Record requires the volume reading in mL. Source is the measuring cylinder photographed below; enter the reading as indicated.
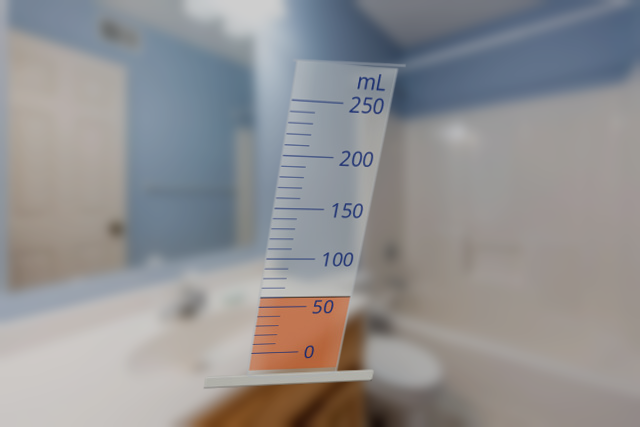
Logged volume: 60 mL
